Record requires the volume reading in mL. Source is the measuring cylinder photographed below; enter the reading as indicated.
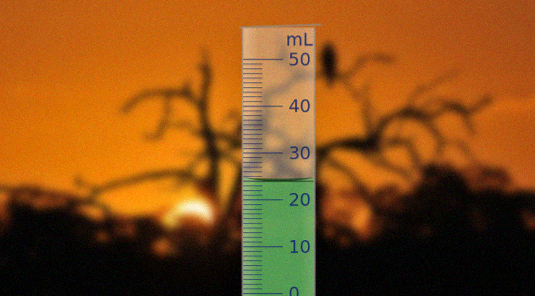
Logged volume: 24 mL
